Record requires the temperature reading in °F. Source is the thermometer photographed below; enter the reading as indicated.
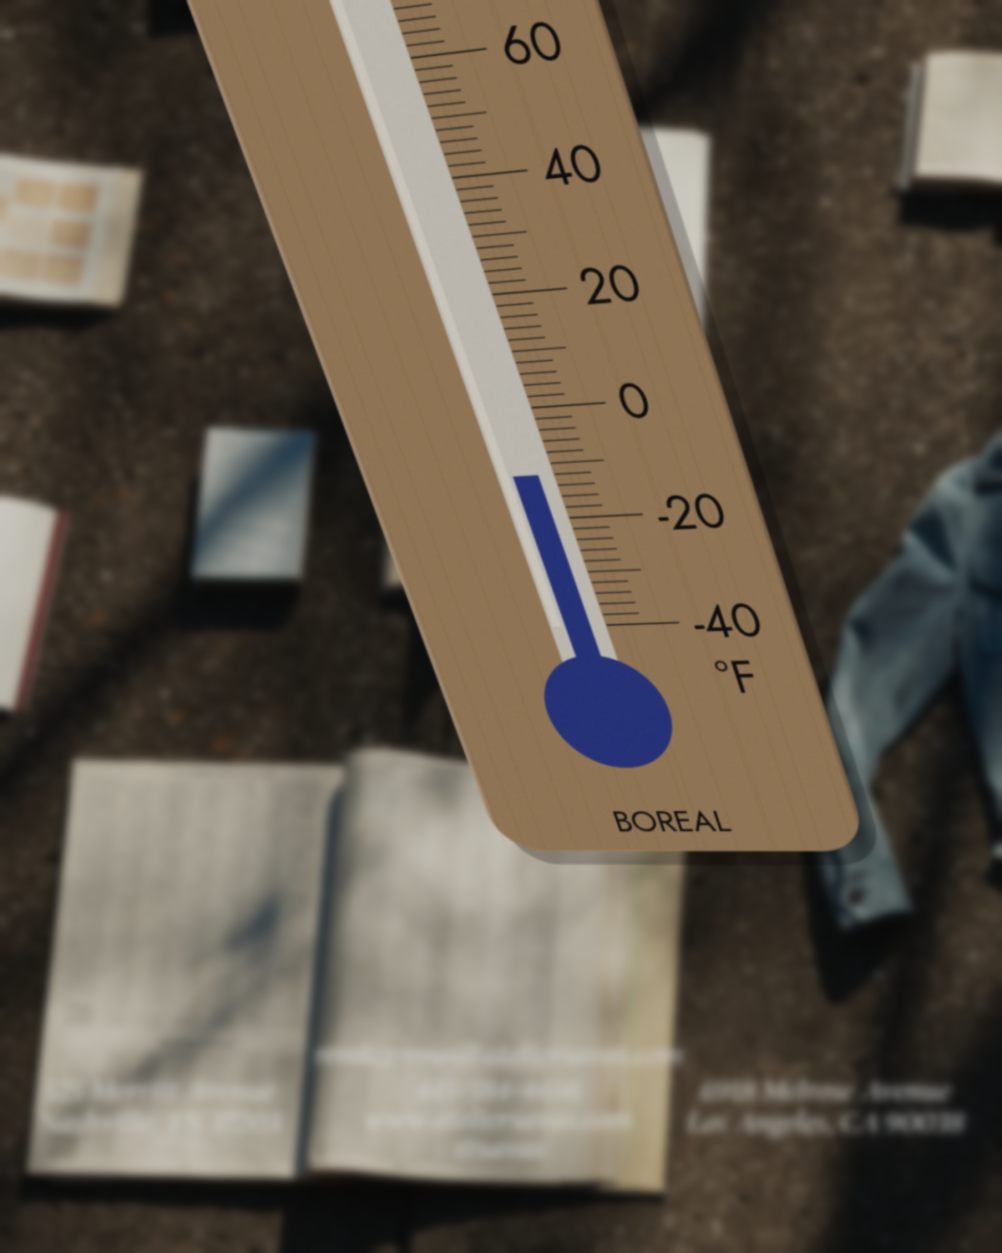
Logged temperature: -12 °F
